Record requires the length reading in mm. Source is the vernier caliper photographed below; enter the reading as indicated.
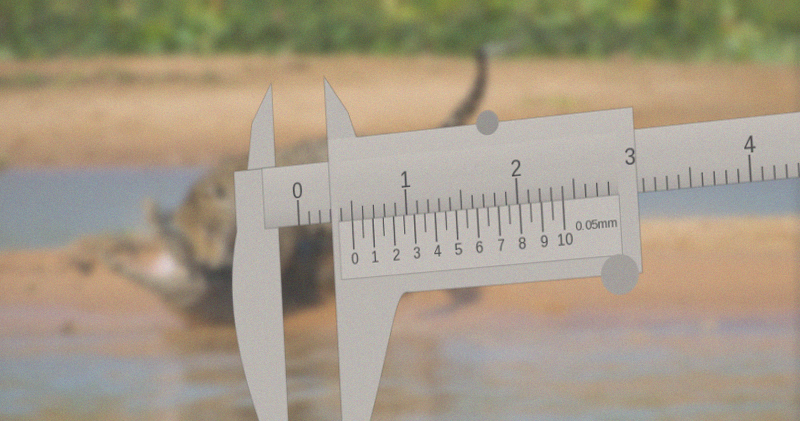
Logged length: 5.0 mm
